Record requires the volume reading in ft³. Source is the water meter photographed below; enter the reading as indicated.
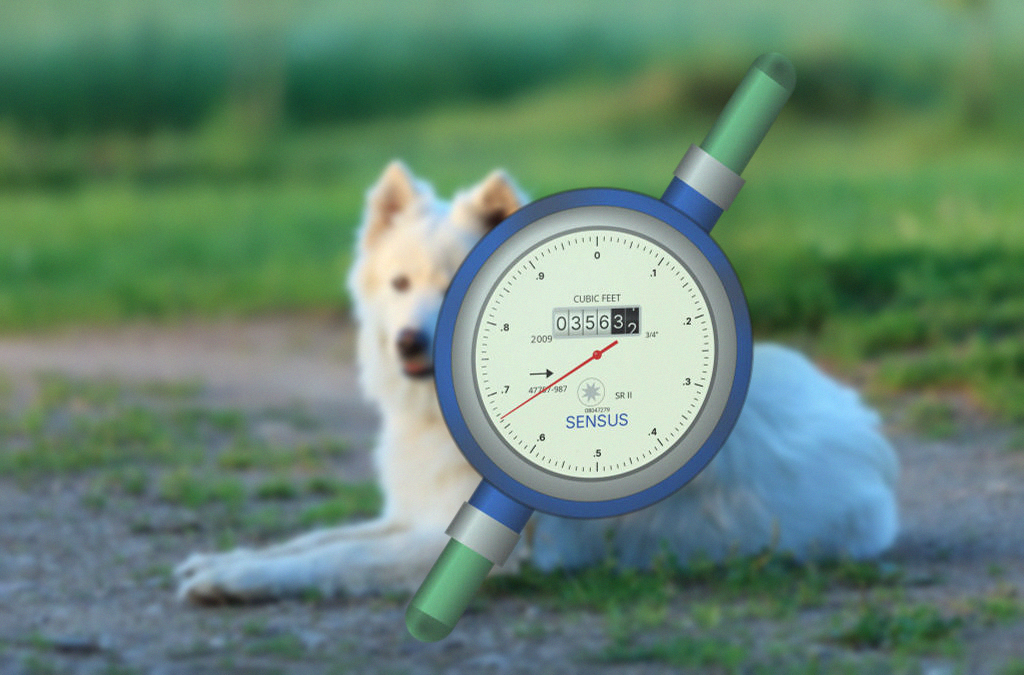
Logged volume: 35631.66 ft³
